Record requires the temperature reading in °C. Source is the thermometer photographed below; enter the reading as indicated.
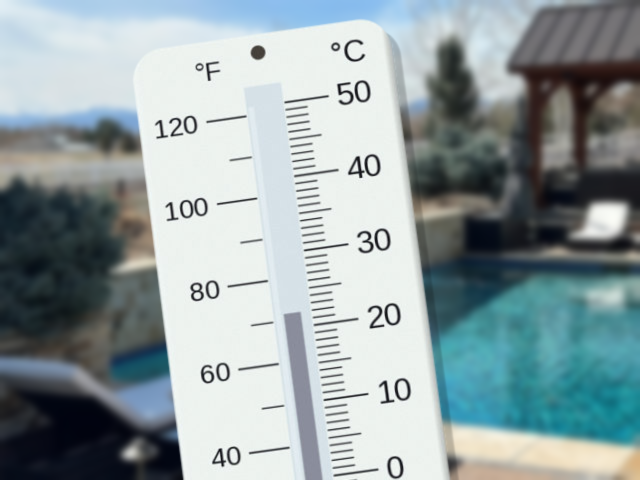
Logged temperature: 22 °C
